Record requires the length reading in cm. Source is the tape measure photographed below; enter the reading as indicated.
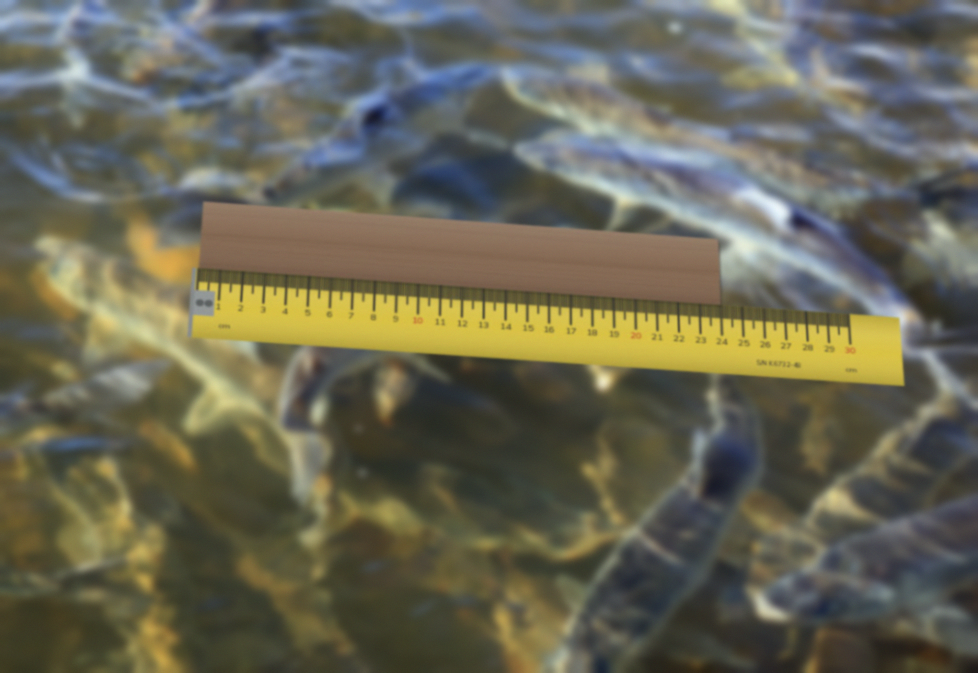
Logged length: 24 cm
